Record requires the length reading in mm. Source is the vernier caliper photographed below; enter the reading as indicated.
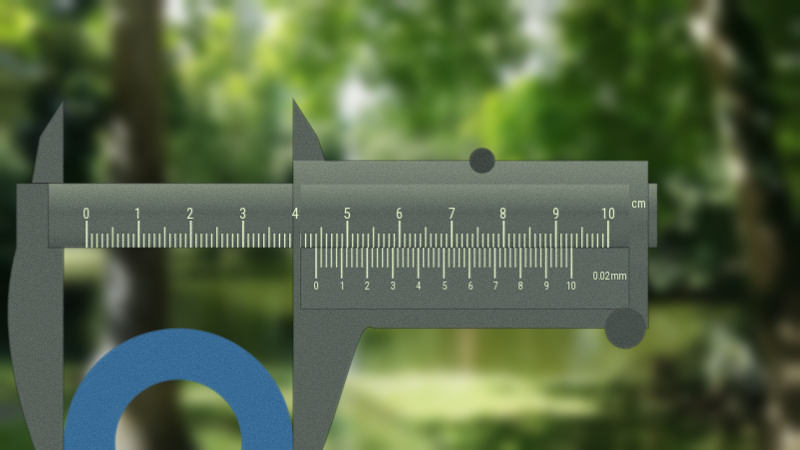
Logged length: 44.0 mm
